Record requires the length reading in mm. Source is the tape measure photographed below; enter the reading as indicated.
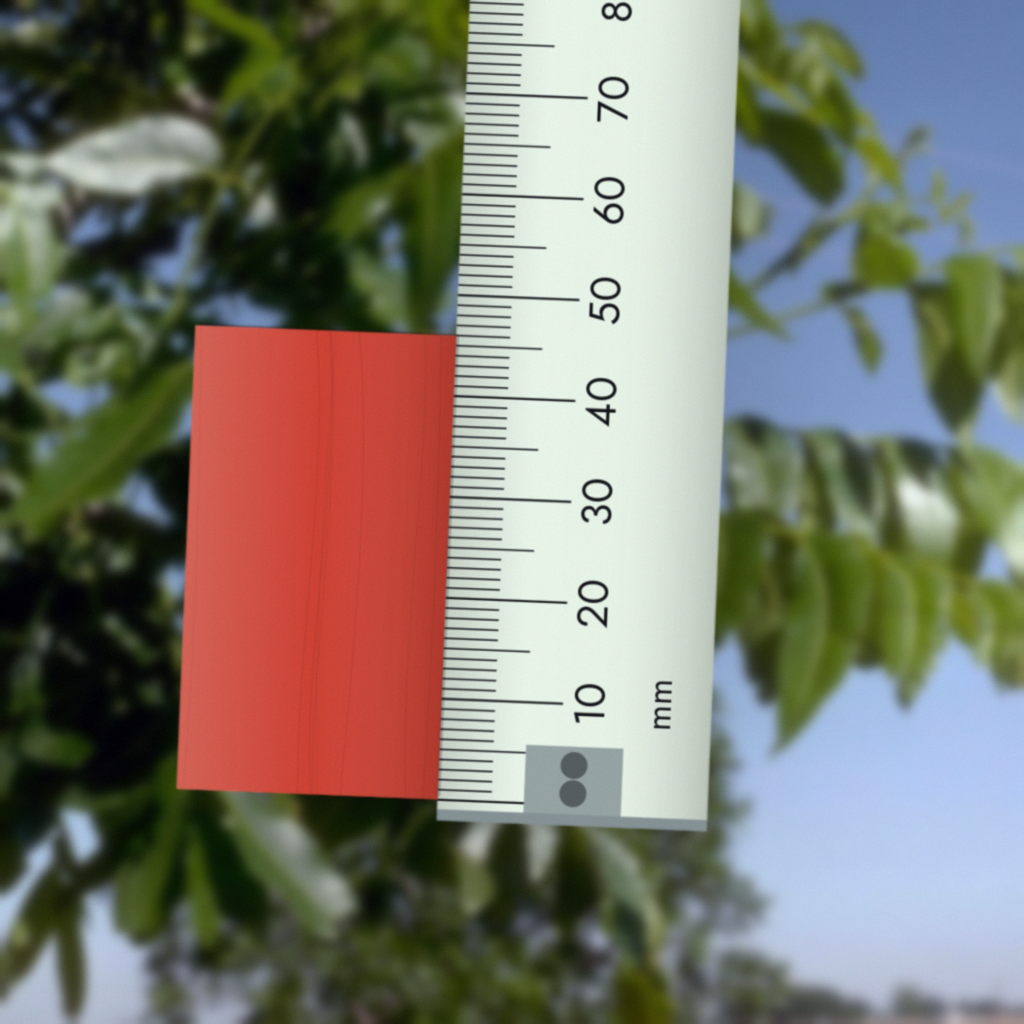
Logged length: 46 mm
